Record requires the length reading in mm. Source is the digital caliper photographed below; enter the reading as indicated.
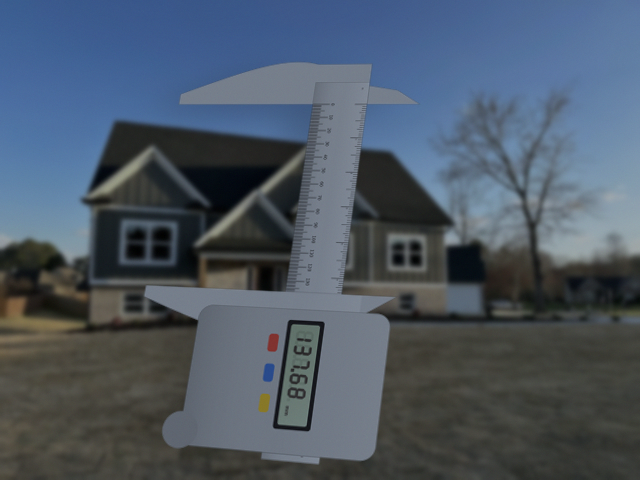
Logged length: 137.68 mm
